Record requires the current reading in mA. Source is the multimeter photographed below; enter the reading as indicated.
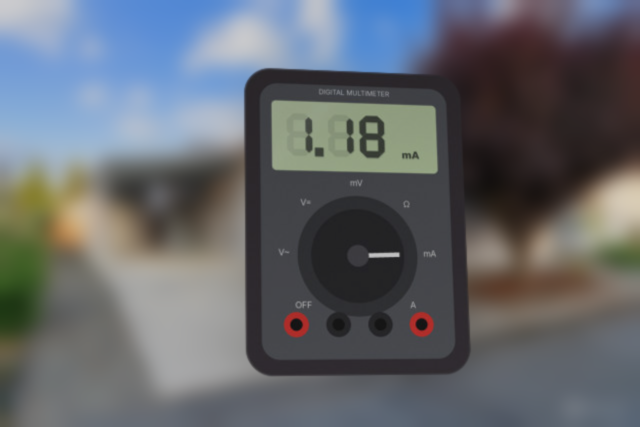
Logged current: 1.18 mA
